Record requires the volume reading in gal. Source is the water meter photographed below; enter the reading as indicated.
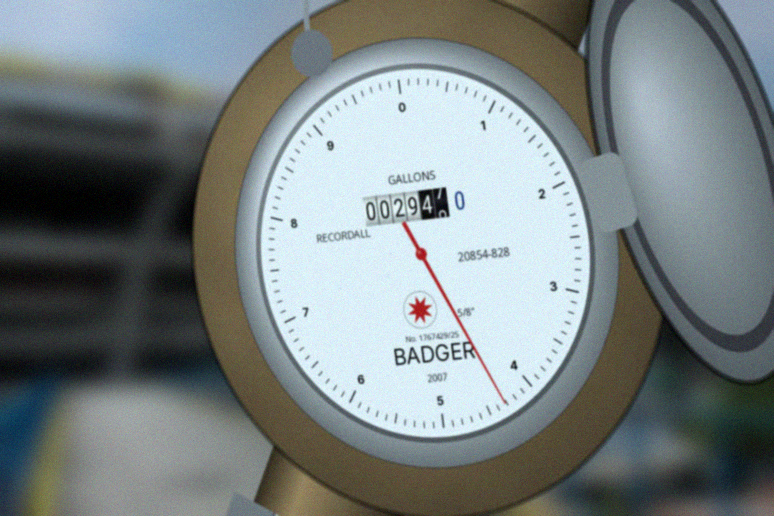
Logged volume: 29474.3 gal
